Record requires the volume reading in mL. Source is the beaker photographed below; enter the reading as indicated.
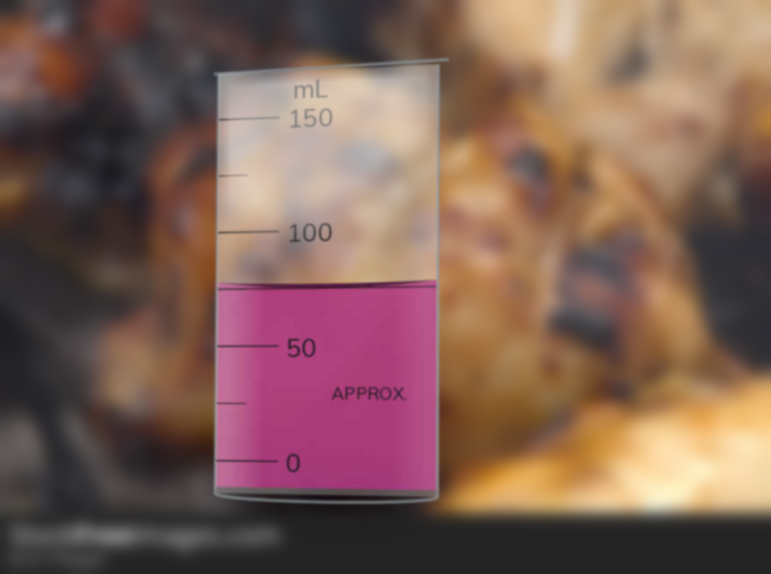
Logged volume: 75 mL
